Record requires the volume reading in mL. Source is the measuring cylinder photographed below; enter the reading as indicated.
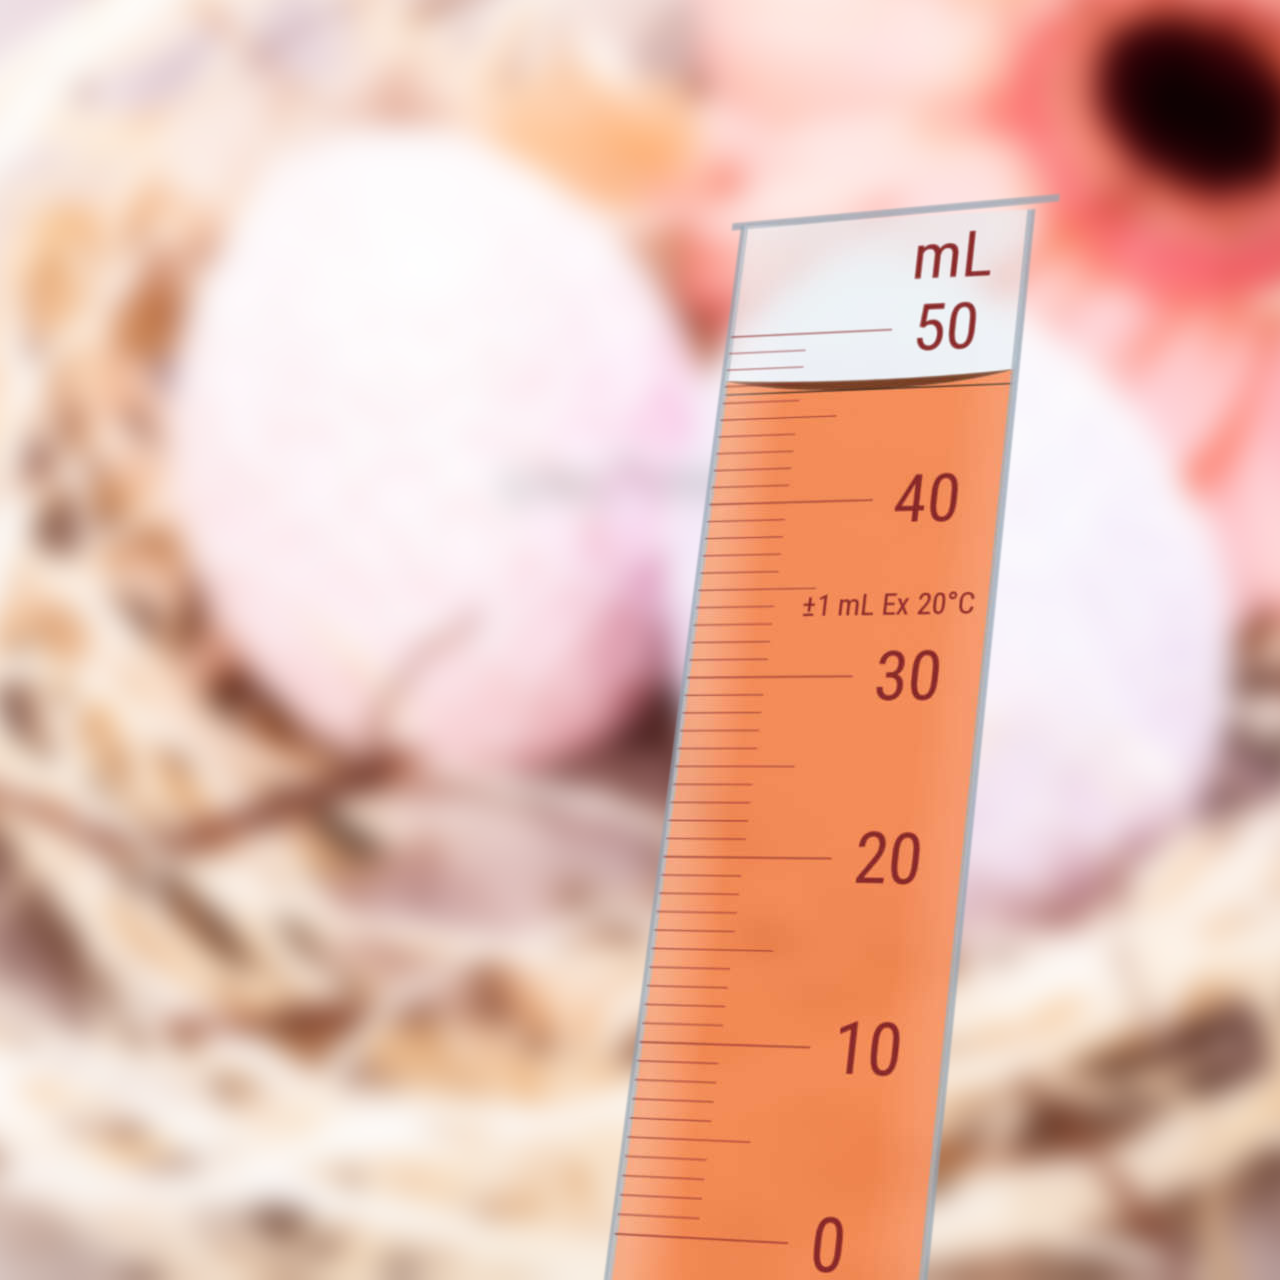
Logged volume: 46.5 mL
